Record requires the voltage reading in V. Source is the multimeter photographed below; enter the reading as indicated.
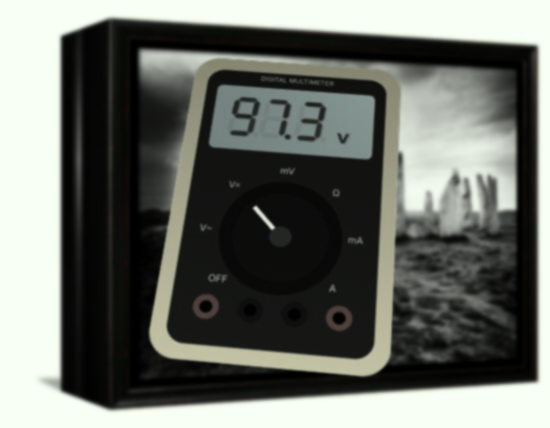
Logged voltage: 97.3 V
